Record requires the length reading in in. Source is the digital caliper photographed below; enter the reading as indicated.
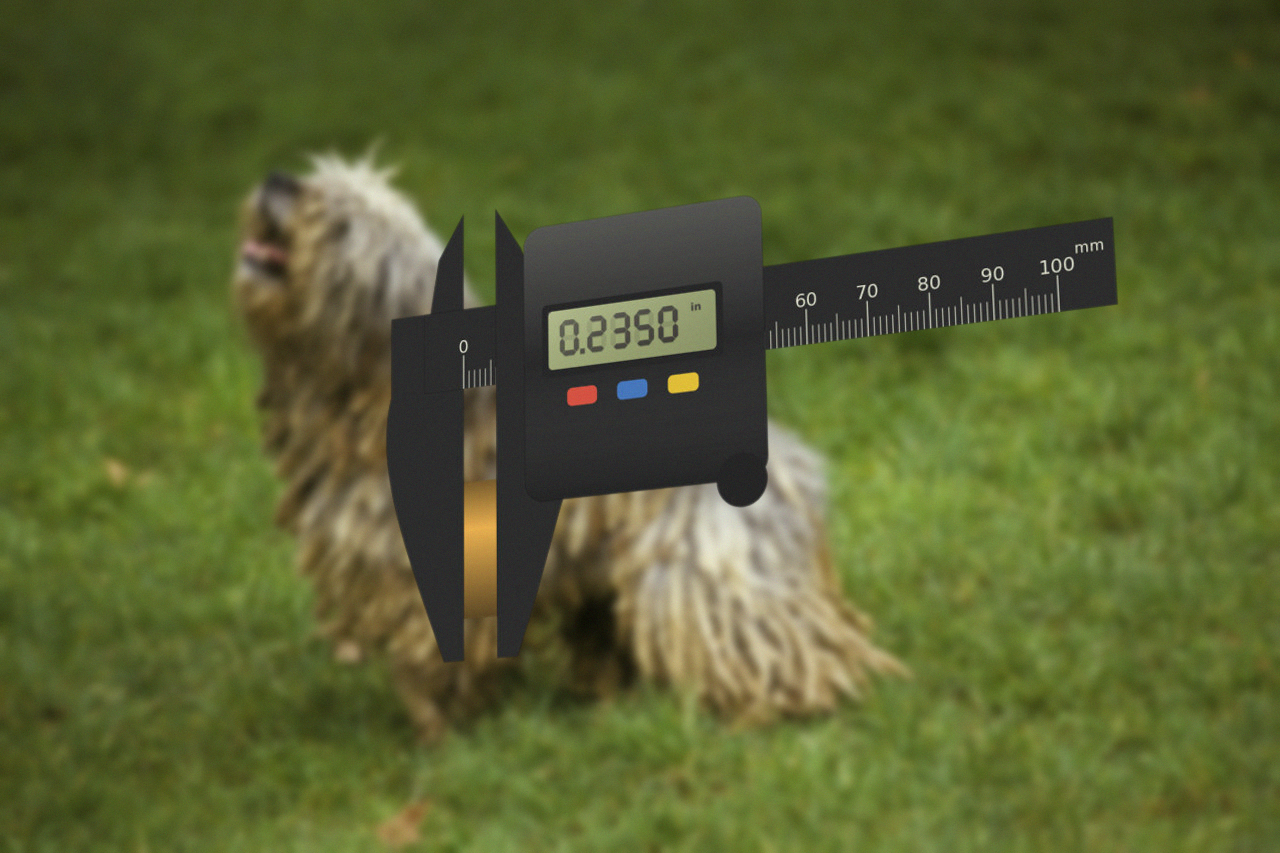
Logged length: 0.2350 in
